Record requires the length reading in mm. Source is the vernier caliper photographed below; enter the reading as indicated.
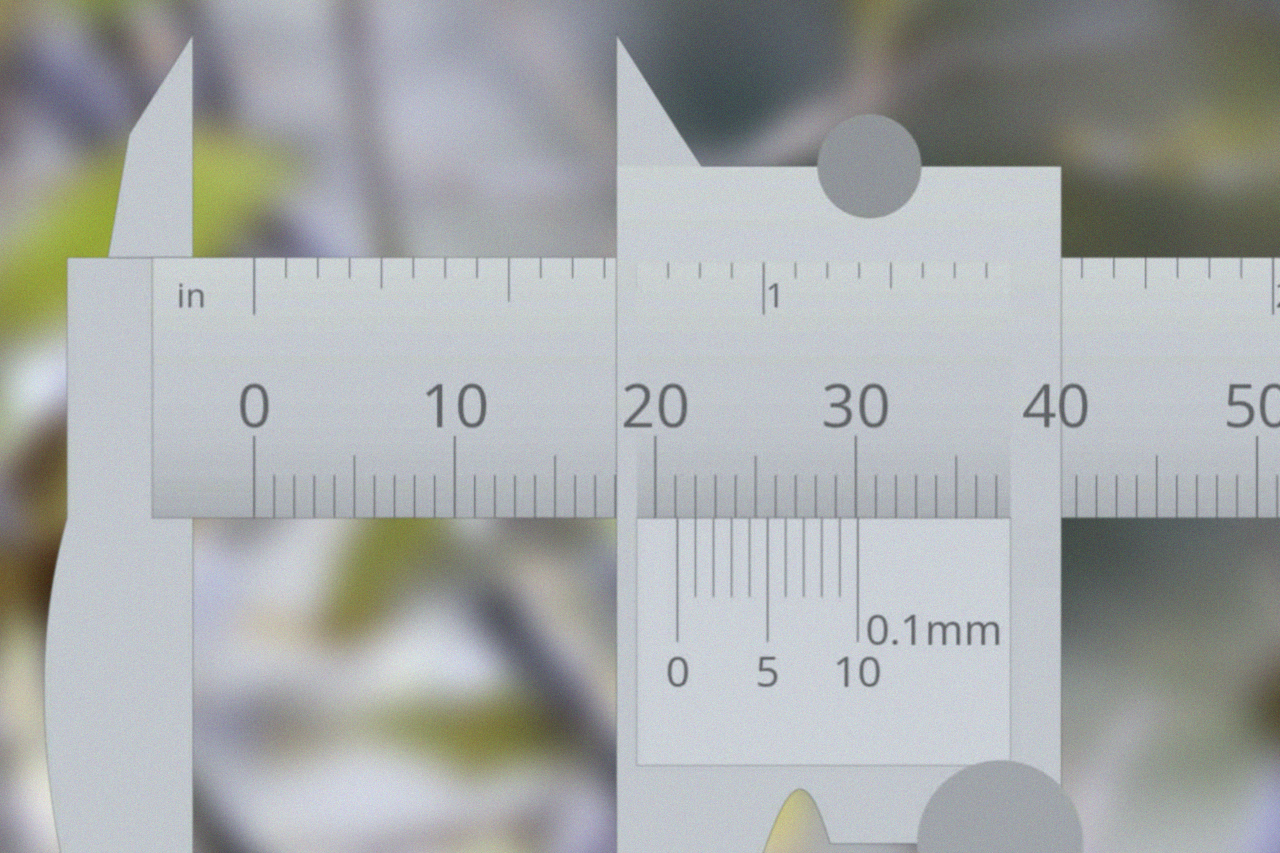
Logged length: 21.1 mm
